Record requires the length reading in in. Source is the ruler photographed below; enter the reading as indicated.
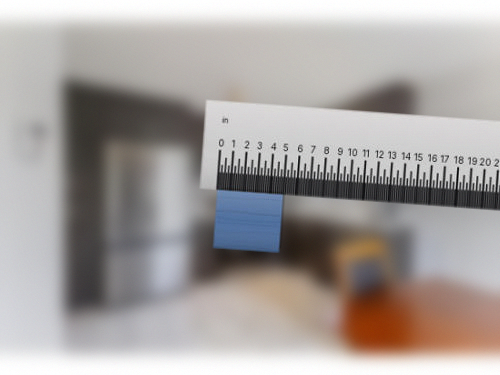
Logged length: 5 in
